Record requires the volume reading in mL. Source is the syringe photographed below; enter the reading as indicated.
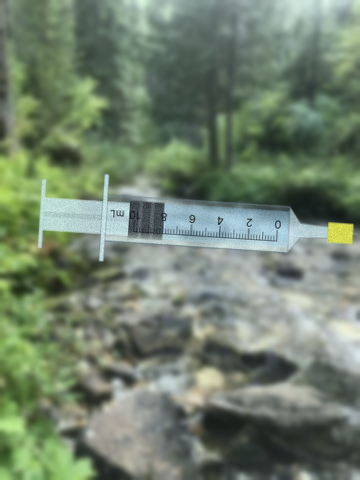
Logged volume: 8 mL
